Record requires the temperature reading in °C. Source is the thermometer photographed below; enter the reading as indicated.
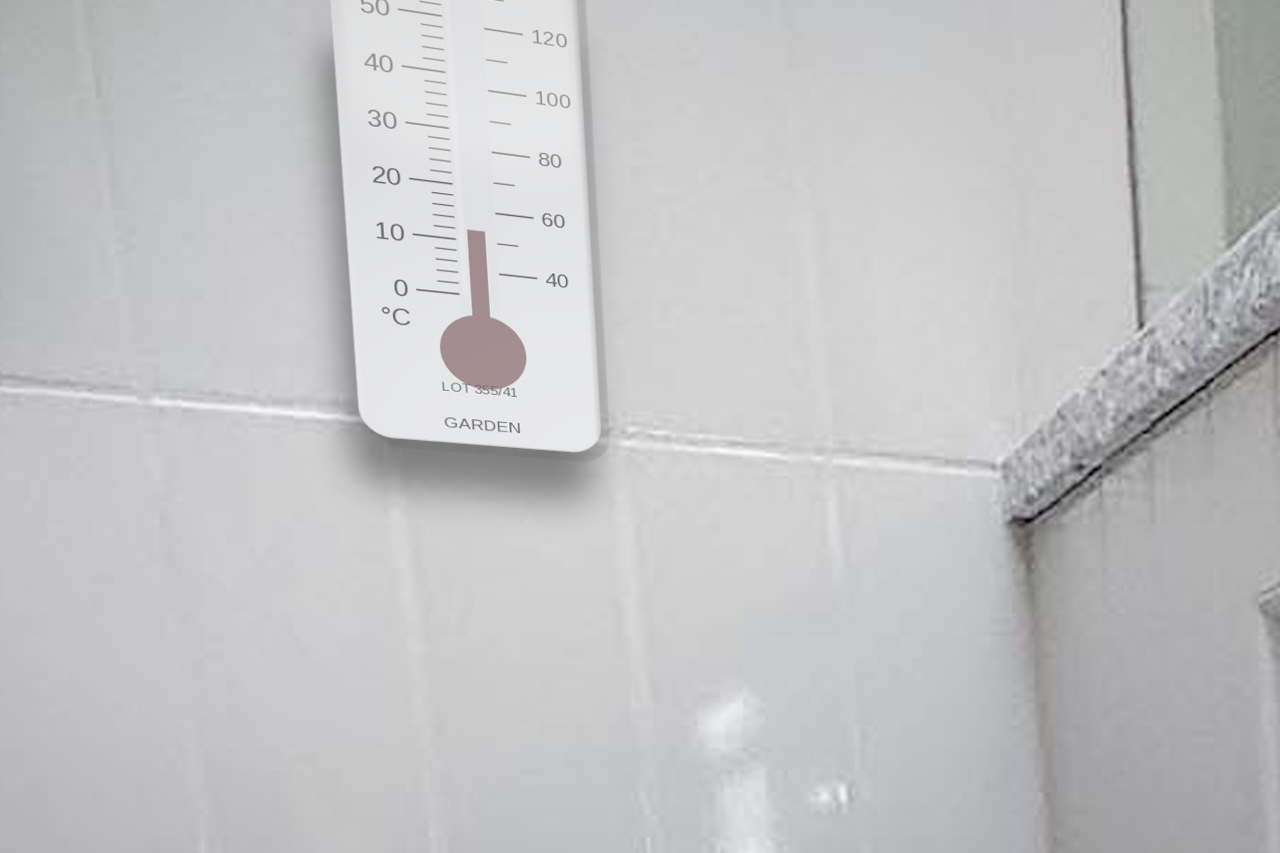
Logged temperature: 12 °C
